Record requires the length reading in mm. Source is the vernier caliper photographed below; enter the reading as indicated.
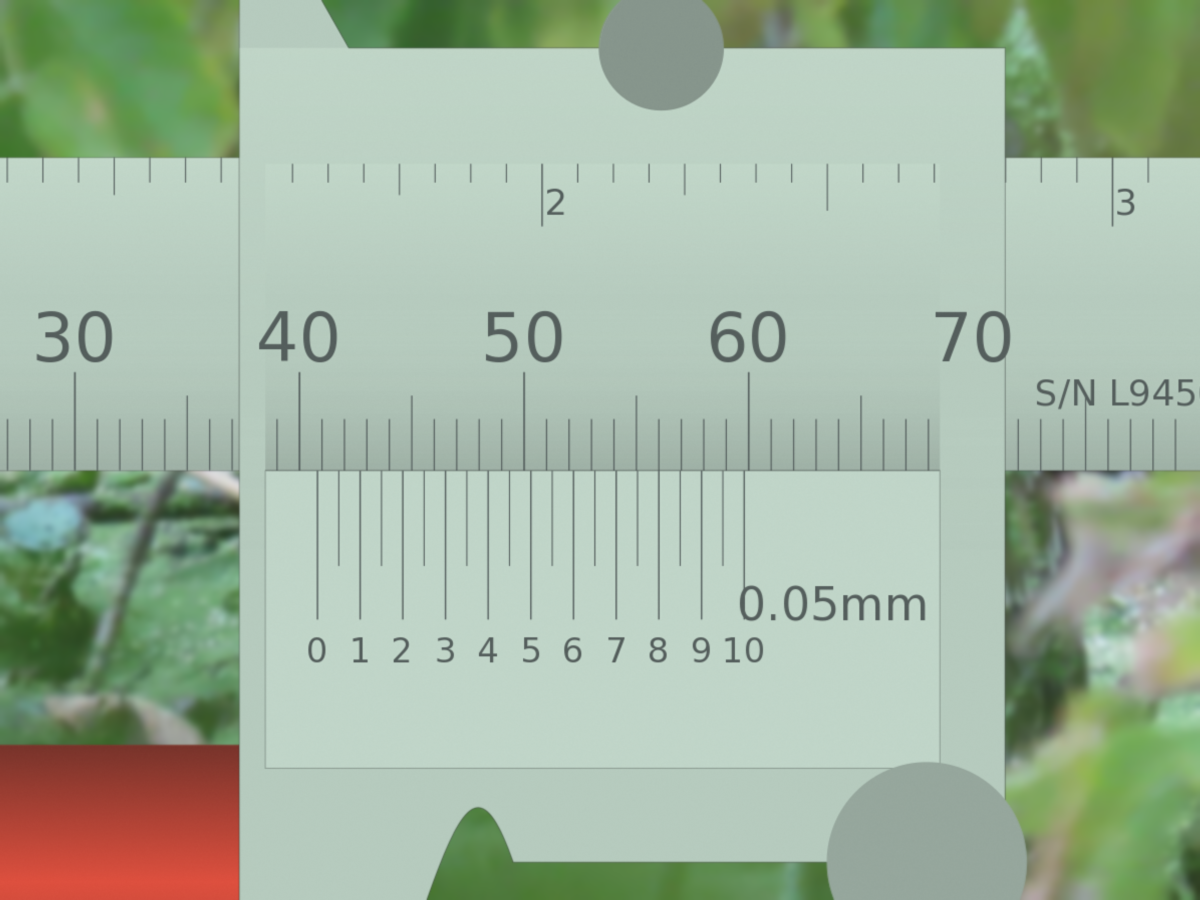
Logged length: 40.8 mm
